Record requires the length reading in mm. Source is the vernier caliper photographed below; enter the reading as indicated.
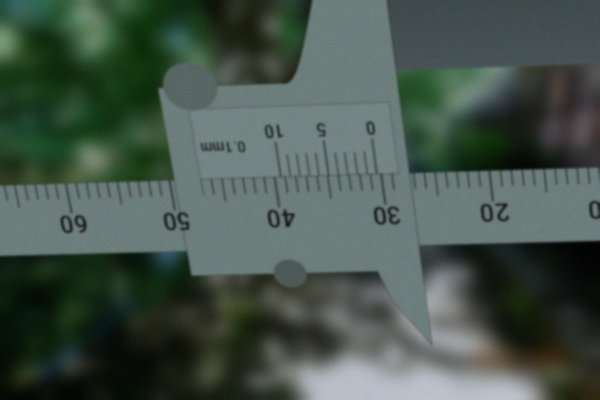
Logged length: 30.4 mm
